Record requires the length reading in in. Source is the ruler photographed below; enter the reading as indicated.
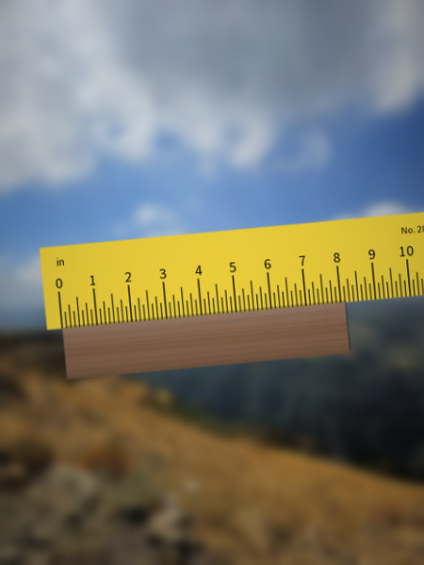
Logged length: 8.125 in
